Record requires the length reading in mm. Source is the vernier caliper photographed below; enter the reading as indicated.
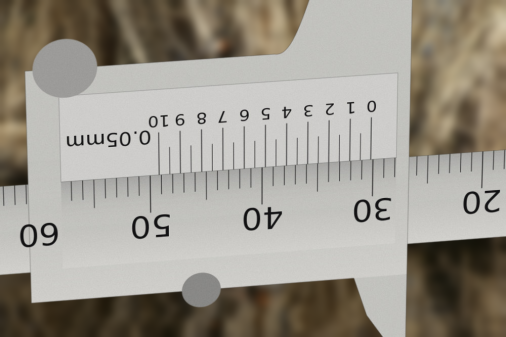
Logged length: 30.2 mm
